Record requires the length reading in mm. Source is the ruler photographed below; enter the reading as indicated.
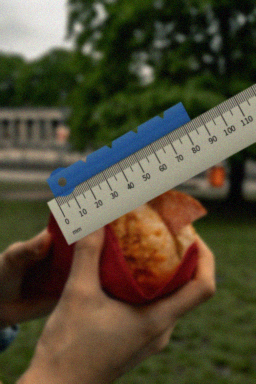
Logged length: 85 mm
